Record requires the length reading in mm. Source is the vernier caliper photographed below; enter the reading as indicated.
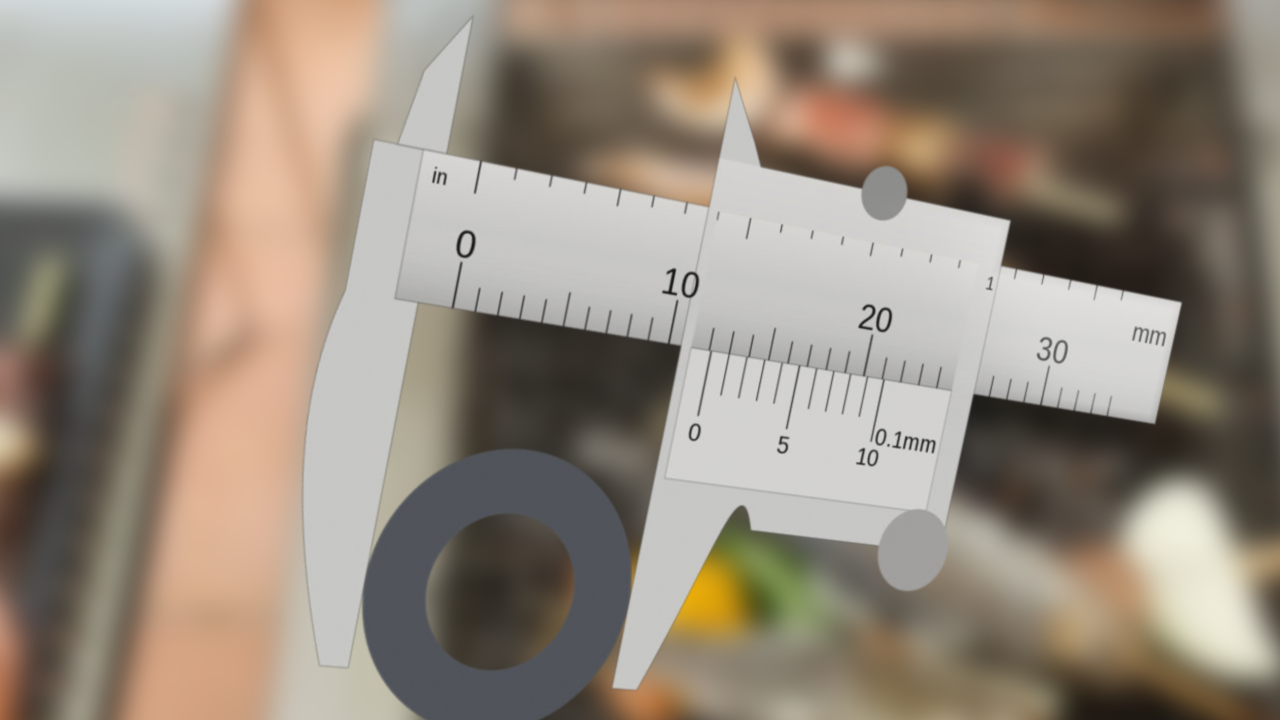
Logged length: 12.1 mm
